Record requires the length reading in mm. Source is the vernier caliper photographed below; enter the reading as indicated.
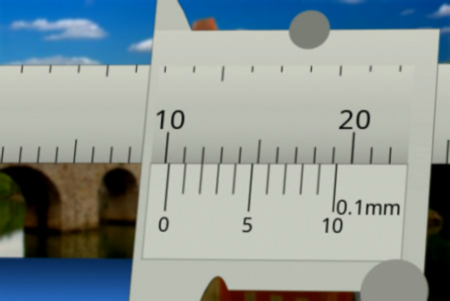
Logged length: 10.2 mm
